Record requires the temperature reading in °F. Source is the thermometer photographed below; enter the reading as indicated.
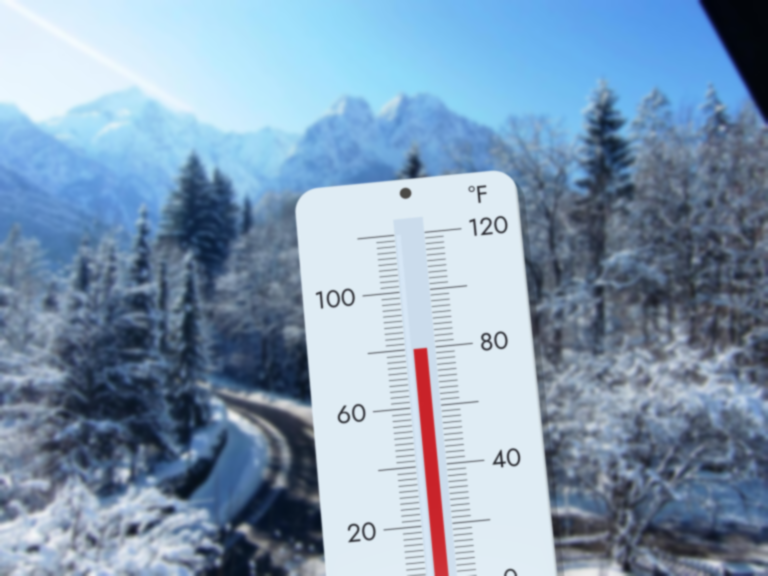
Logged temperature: 80 °F
